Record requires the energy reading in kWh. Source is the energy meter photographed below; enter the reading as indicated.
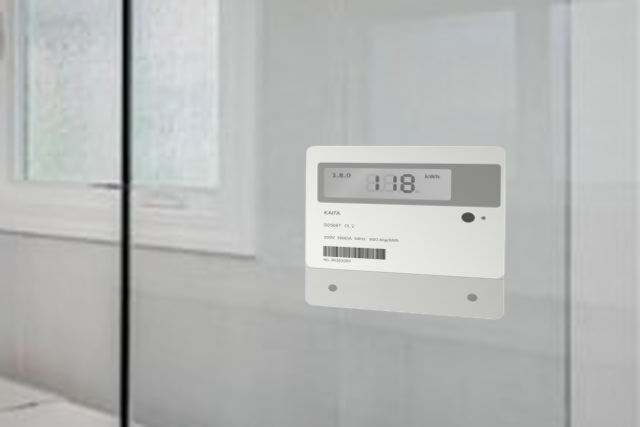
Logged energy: 118 kWh
